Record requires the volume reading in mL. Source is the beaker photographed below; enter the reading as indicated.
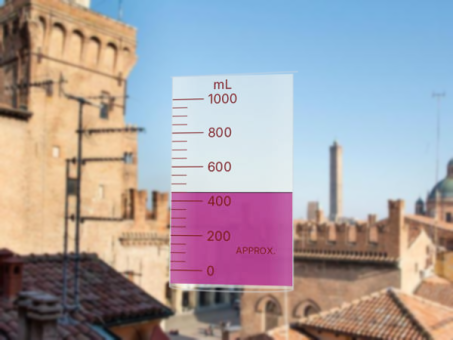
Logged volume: 450 mL
